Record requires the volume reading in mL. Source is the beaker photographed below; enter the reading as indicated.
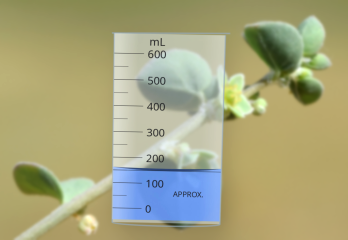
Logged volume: 150 mL
